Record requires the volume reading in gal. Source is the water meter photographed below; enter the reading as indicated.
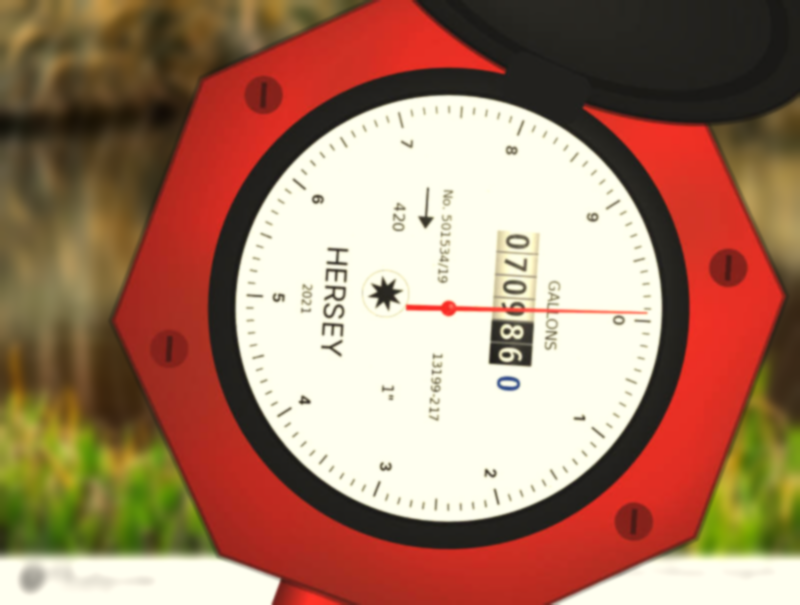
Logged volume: 709859.9 gal
